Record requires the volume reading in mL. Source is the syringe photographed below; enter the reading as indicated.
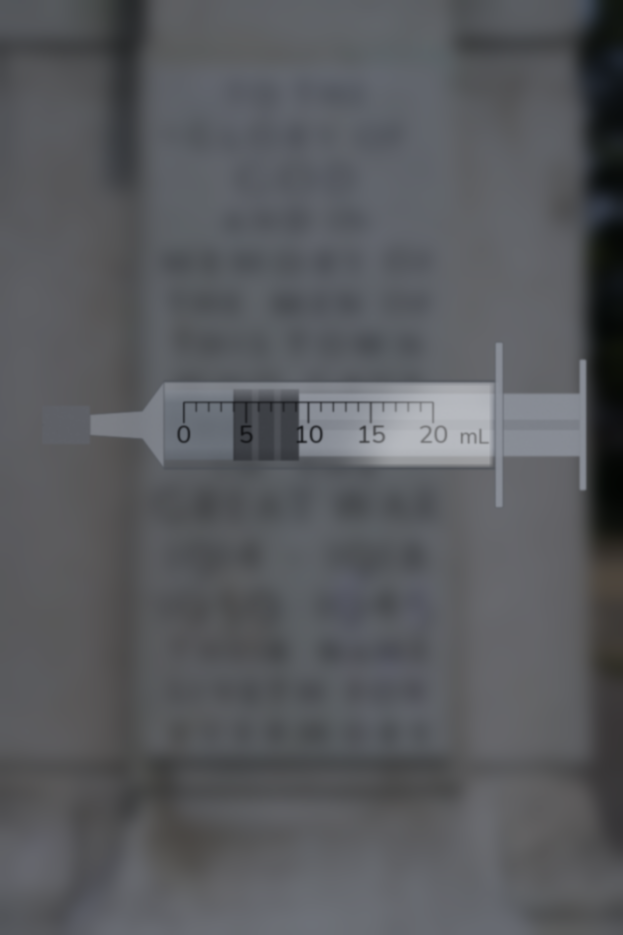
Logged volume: 4 mL
